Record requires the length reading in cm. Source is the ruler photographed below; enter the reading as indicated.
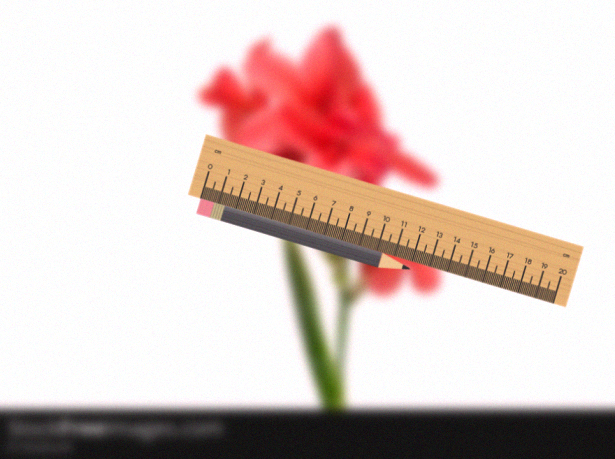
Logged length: 12 cm
